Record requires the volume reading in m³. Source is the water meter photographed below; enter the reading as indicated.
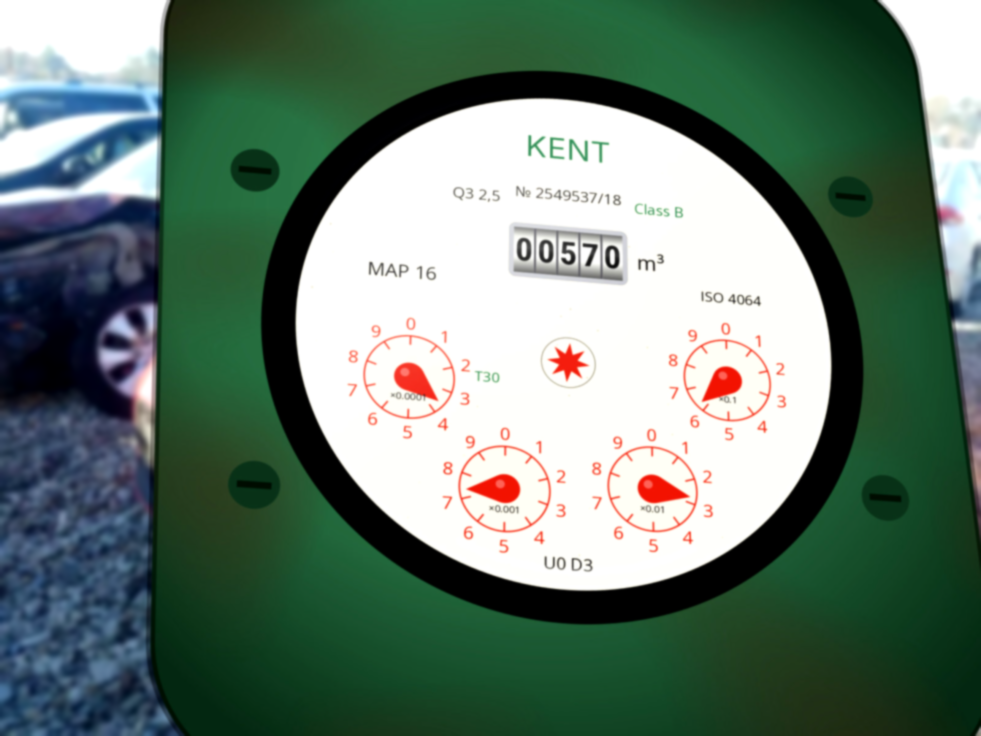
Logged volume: 570.6273 m³
